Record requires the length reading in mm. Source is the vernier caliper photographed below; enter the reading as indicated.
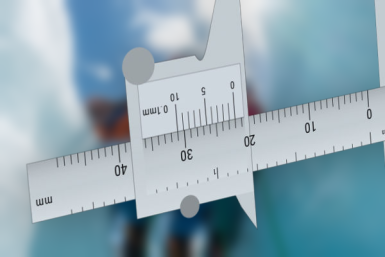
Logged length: 22.0 mm
